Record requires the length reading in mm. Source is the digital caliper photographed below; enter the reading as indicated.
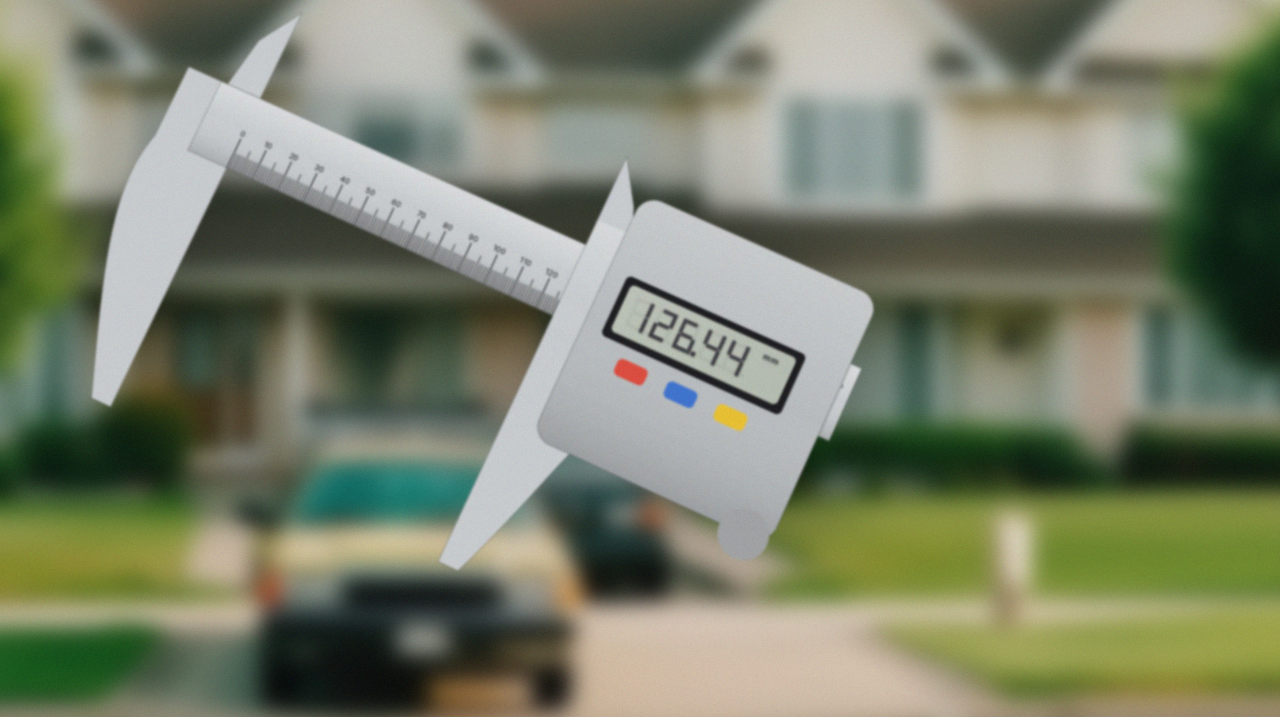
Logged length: 126.44 mm
